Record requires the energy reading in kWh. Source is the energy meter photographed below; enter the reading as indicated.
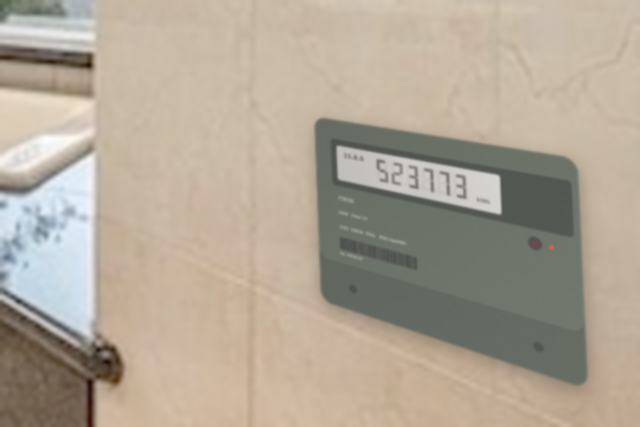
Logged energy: 523773 kWh
